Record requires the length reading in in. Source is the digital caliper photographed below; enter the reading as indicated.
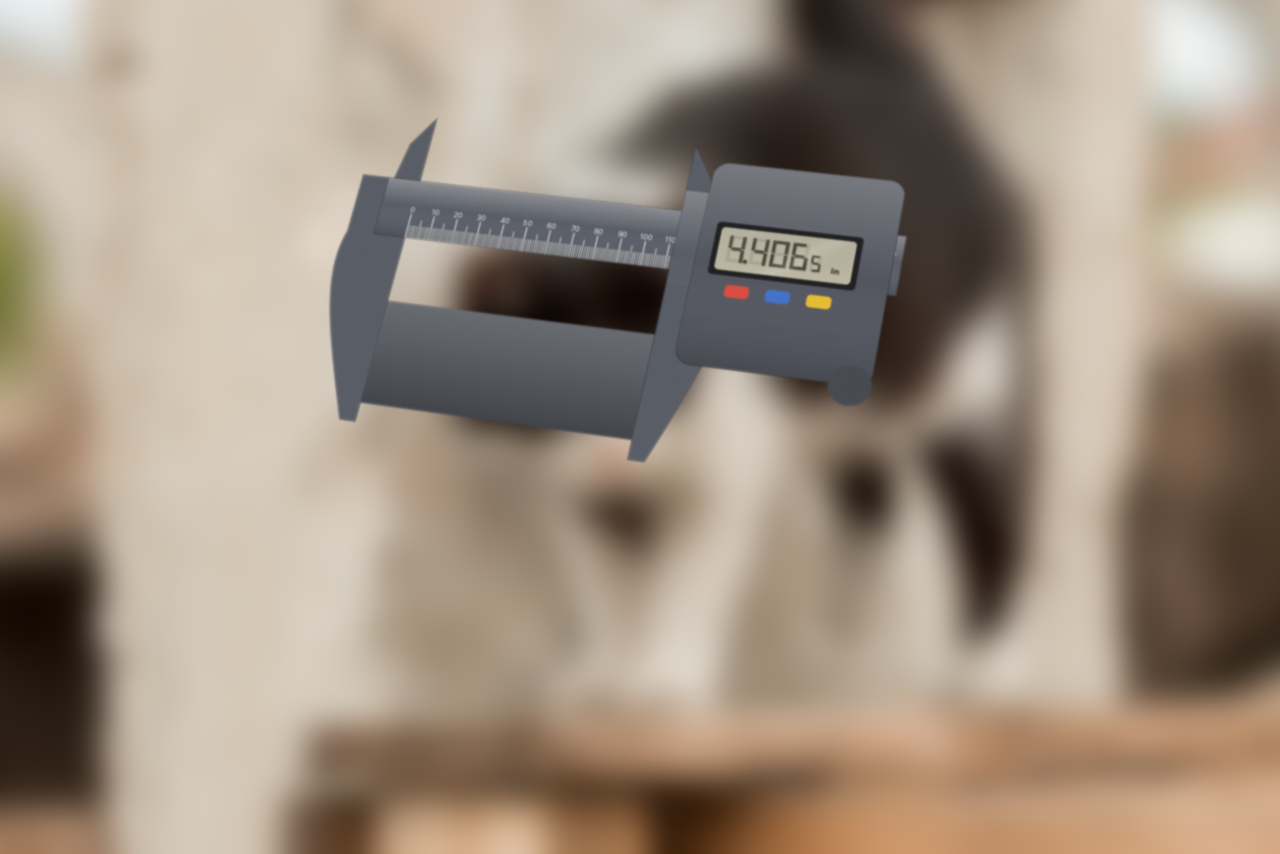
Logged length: 4.4065 in
